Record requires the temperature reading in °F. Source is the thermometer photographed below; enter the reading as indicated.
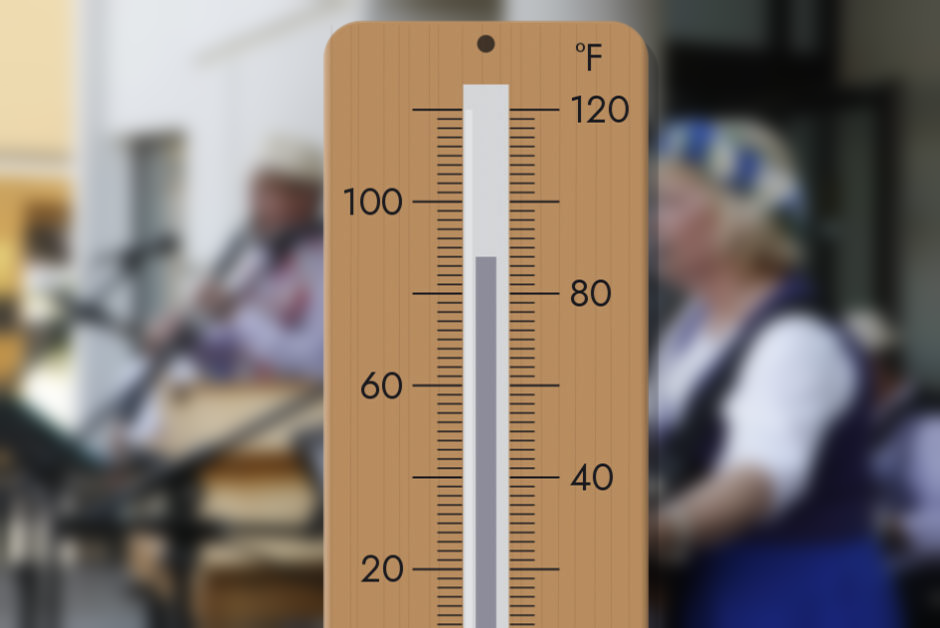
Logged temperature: 88 °F
